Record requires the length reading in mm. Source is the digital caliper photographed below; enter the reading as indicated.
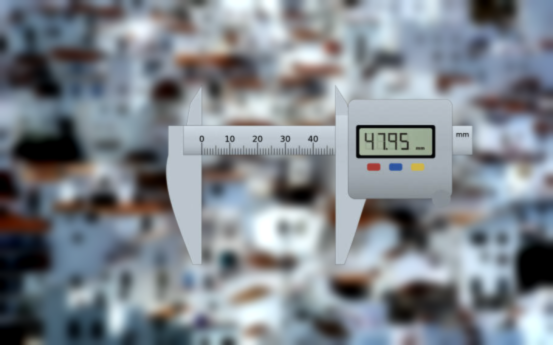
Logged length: 47.95 mm
